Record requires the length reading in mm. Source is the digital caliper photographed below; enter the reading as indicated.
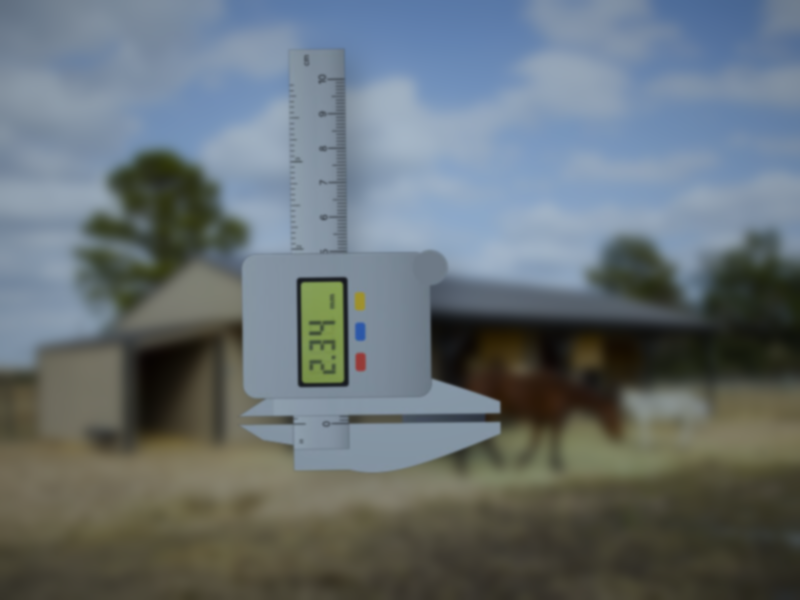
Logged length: 2.34 mm
